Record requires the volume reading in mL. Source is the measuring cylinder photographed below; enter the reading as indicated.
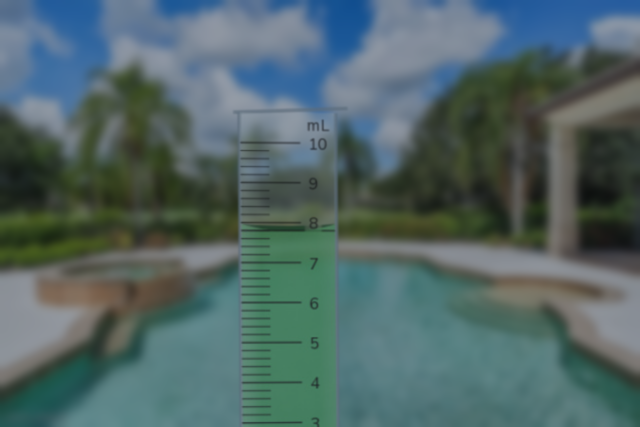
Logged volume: 7.8 mL
